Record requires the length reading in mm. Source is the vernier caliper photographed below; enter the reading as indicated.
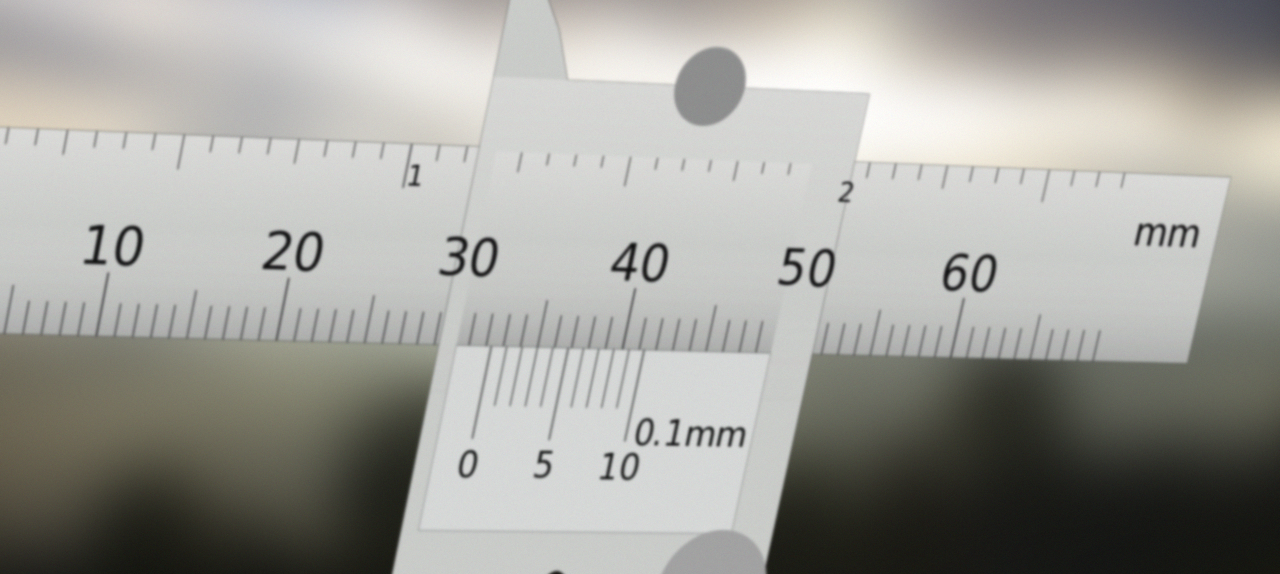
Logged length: 32.3 mm
